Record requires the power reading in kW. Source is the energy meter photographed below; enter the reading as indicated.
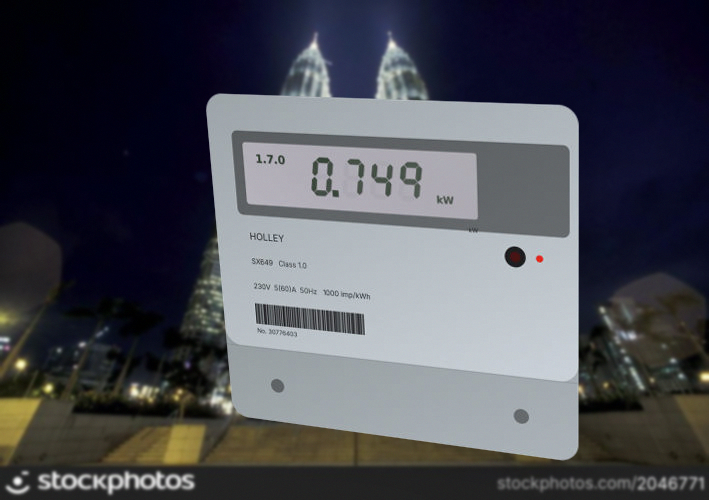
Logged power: 0.749 kW
